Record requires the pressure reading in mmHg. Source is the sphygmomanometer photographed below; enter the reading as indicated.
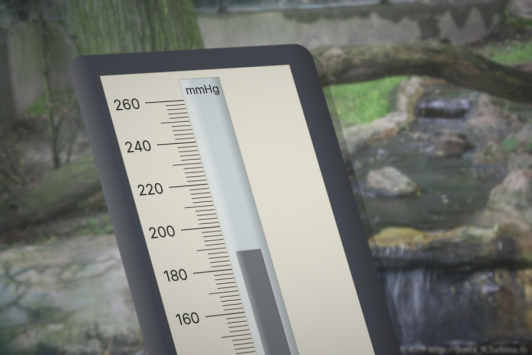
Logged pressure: 188 mmHg
